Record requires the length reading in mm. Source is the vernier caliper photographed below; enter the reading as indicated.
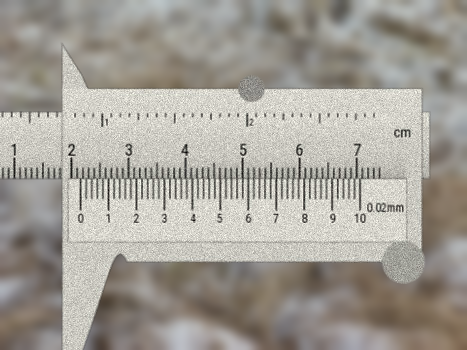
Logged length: 21.6 mm
